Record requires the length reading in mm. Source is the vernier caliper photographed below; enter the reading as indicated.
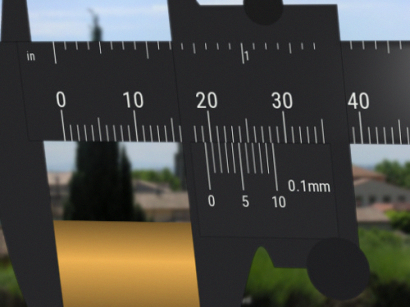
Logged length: 19.2 mm
